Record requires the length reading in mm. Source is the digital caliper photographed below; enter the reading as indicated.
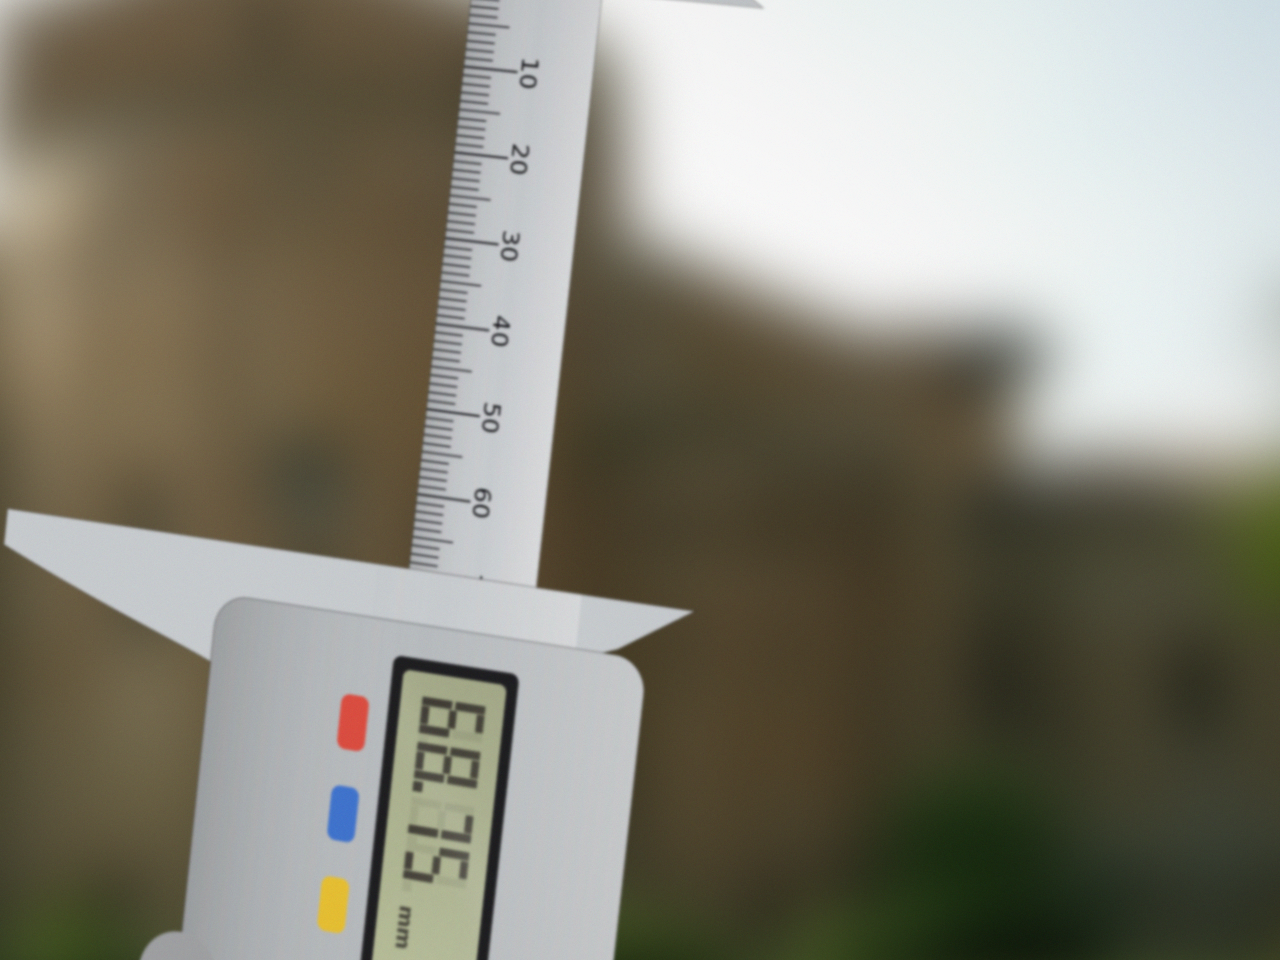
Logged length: 68.75 mm
